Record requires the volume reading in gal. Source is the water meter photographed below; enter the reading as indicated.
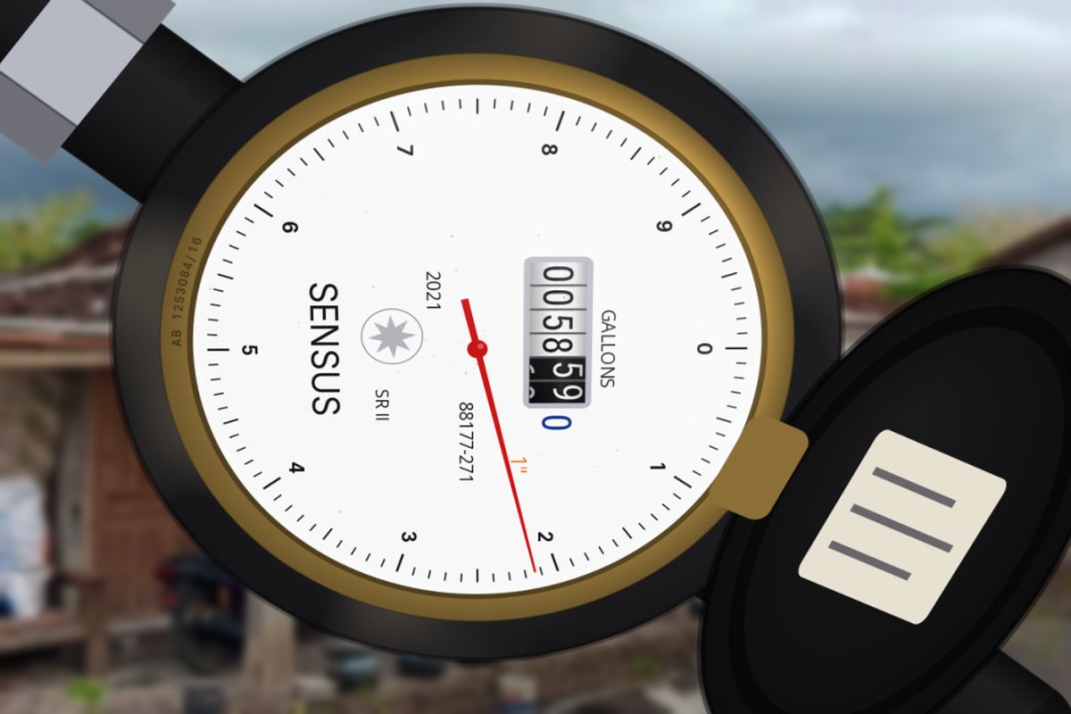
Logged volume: 58592.1 gal
